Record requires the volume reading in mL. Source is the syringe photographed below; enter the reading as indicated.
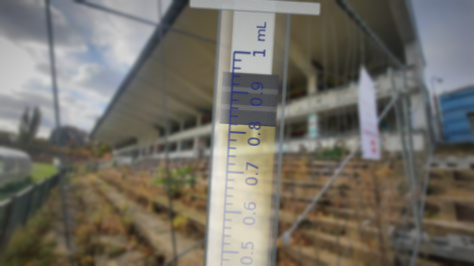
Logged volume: 0.82 mL
